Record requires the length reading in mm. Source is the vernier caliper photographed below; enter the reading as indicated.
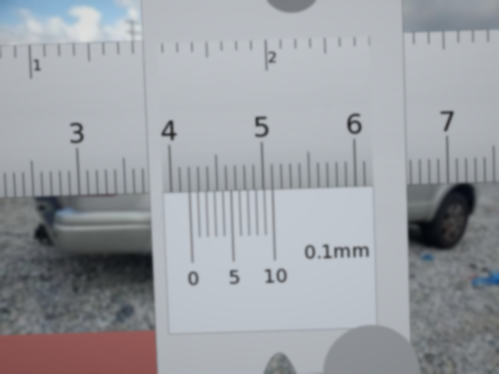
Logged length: 42.0 mm
